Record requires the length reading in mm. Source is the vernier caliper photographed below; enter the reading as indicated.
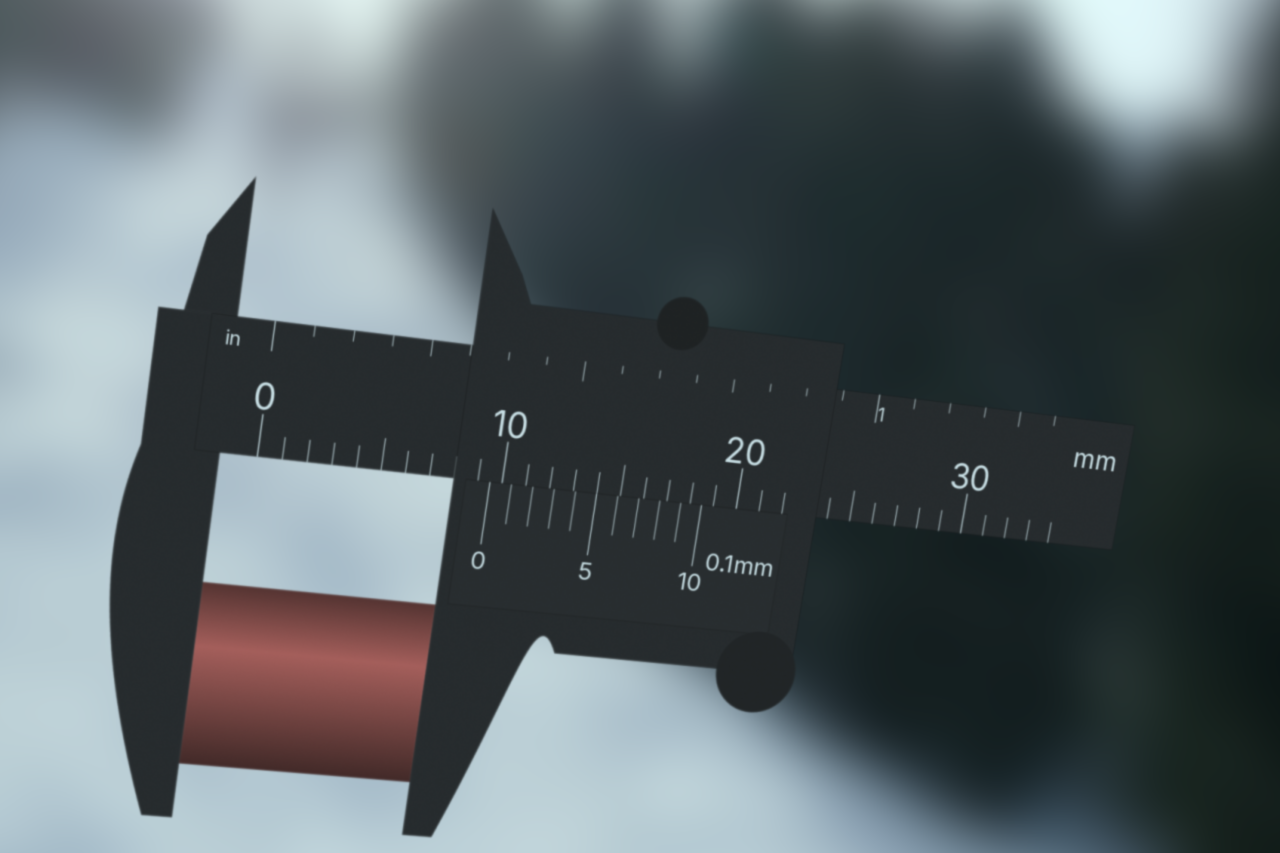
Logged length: 9.5 mm
